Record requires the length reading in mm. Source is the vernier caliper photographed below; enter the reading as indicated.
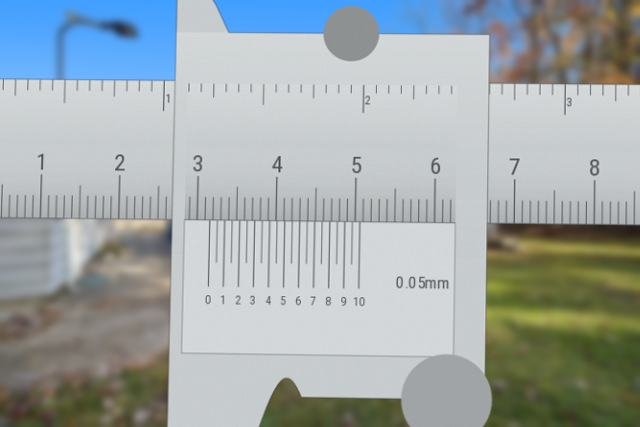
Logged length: 31.6 mm
